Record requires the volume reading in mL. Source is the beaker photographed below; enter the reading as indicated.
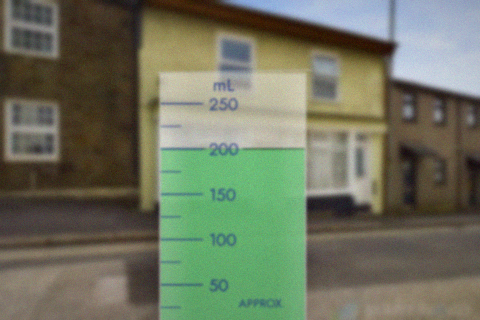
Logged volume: 200 mL
